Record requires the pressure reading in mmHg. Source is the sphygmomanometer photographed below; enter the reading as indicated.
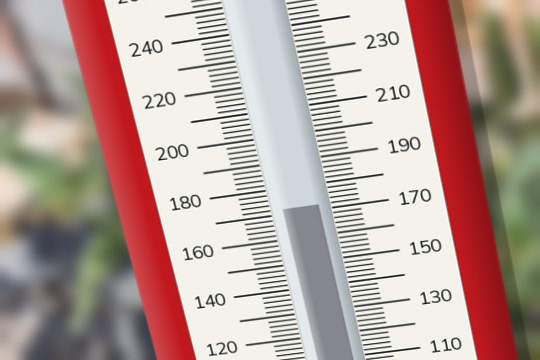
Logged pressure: 172 mmHg
